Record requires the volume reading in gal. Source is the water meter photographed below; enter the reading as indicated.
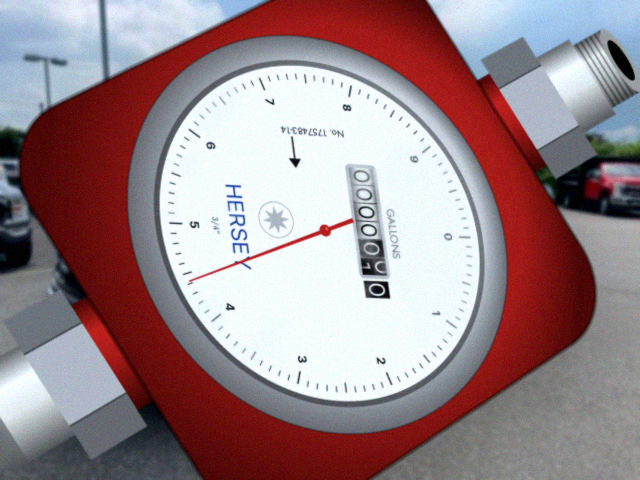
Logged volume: 4.4 gal
